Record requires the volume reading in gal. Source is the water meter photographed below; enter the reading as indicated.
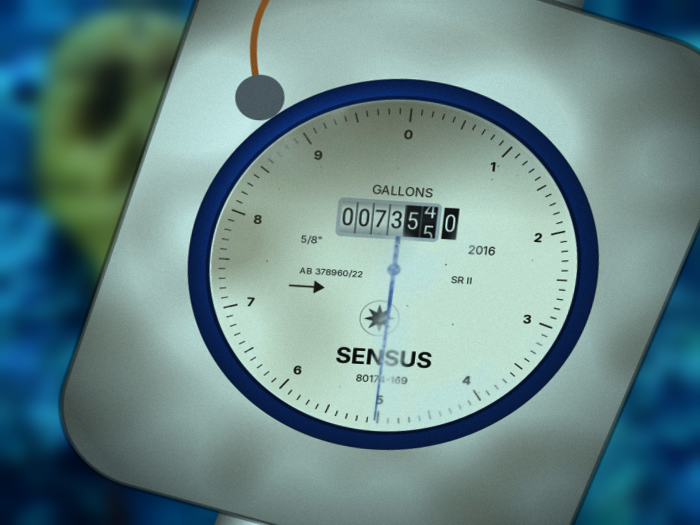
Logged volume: 73545.0 gal
